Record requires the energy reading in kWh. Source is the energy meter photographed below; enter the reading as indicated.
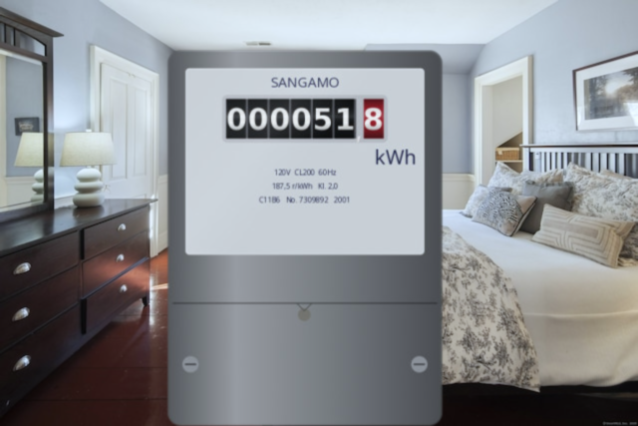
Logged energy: 51.8 kWh
